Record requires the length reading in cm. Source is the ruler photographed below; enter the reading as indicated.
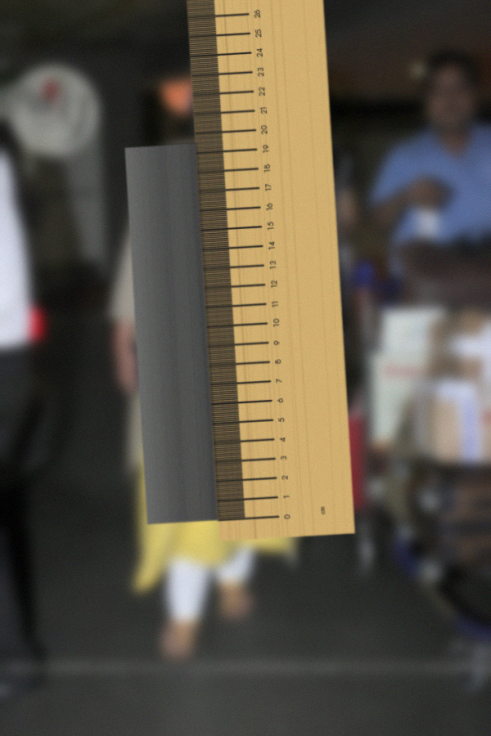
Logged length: 19.5 cm
